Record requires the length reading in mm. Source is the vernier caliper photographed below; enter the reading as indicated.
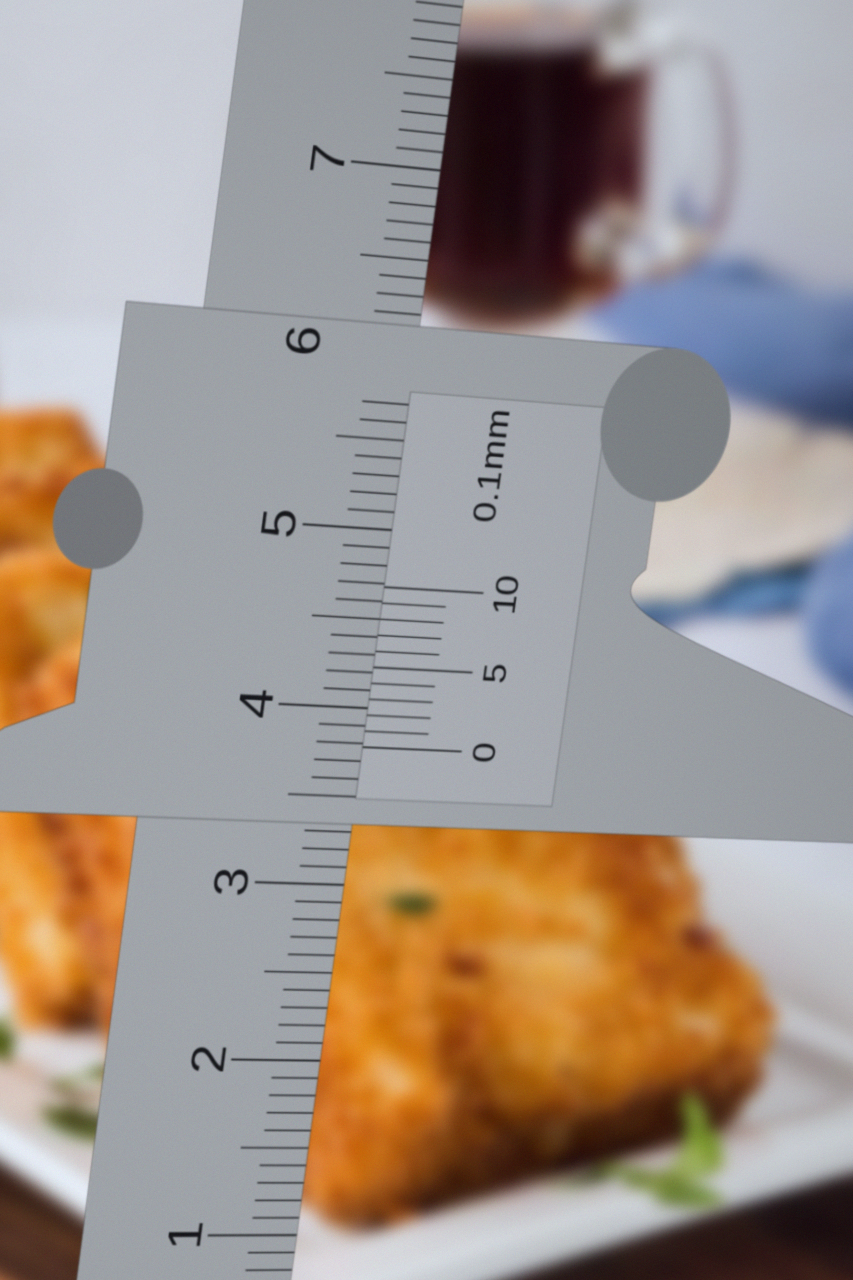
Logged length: 37.8 mm
